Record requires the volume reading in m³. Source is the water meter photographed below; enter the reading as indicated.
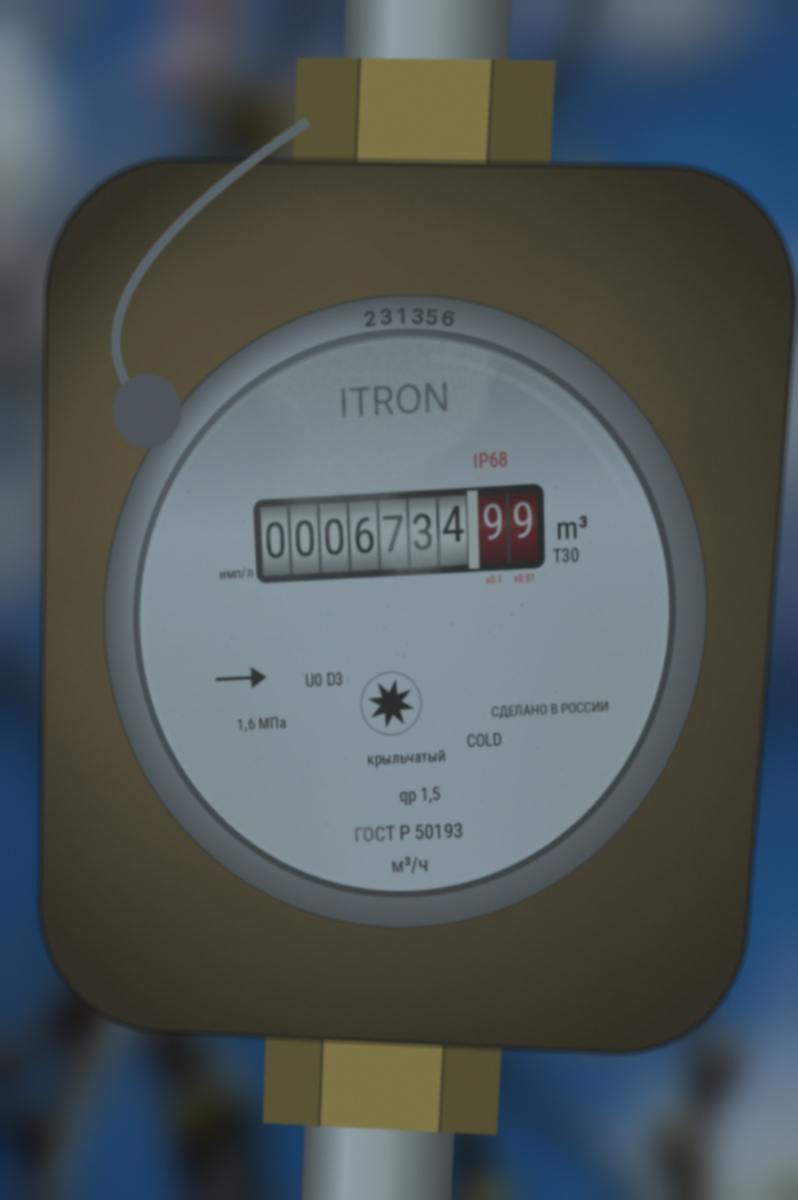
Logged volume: 6734.99 m³
